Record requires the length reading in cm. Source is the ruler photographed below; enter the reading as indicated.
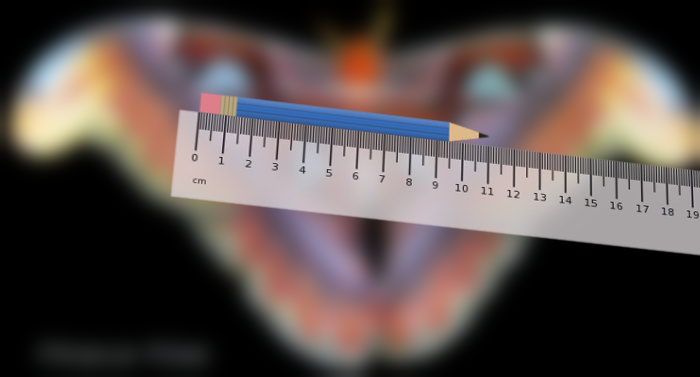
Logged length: 11 cm
